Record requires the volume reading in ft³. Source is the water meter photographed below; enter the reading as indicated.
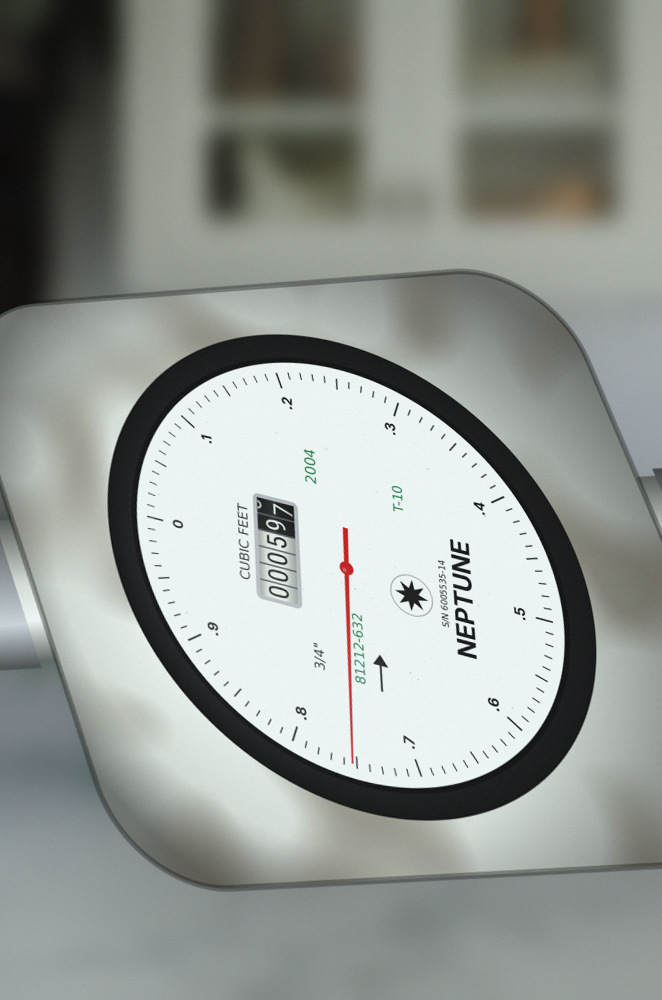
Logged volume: 596.75 ft³
